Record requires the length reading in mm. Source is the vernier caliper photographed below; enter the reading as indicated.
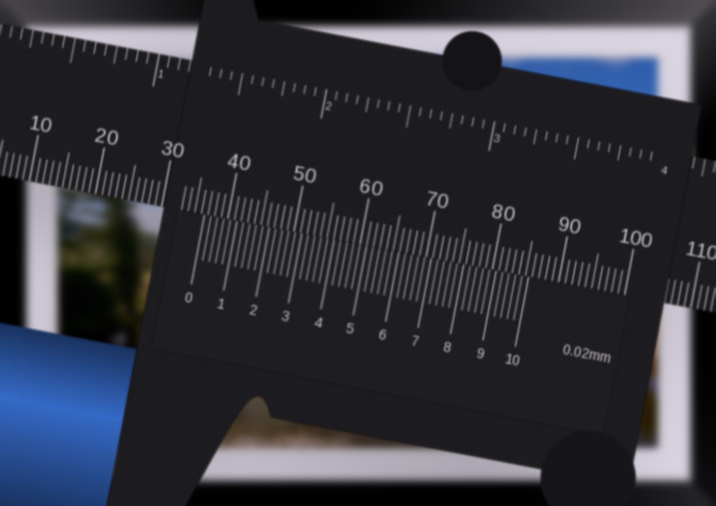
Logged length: 36.5 mm
